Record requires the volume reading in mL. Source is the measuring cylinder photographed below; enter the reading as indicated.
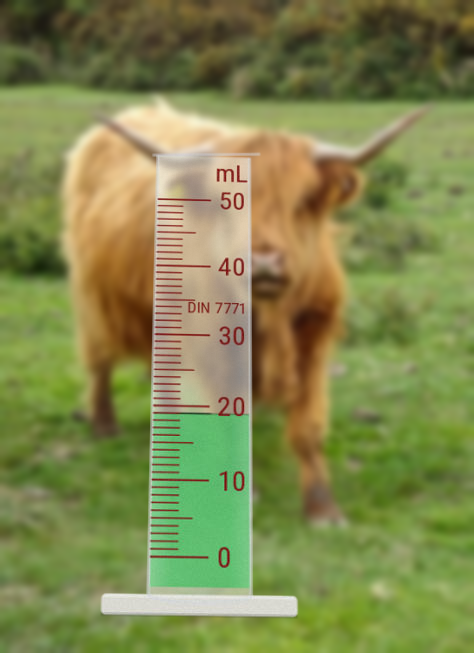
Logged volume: 19 mL
